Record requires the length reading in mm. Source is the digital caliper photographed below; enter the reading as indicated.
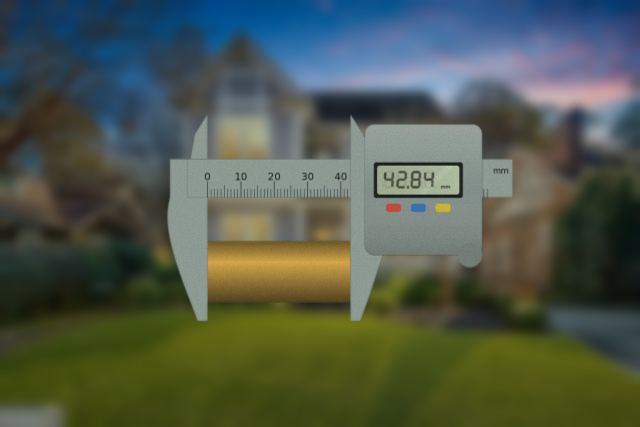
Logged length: 42.84 mm
